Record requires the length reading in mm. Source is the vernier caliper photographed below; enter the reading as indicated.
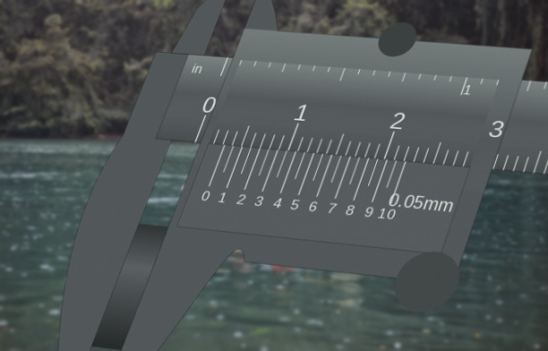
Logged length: 3.2 mm
